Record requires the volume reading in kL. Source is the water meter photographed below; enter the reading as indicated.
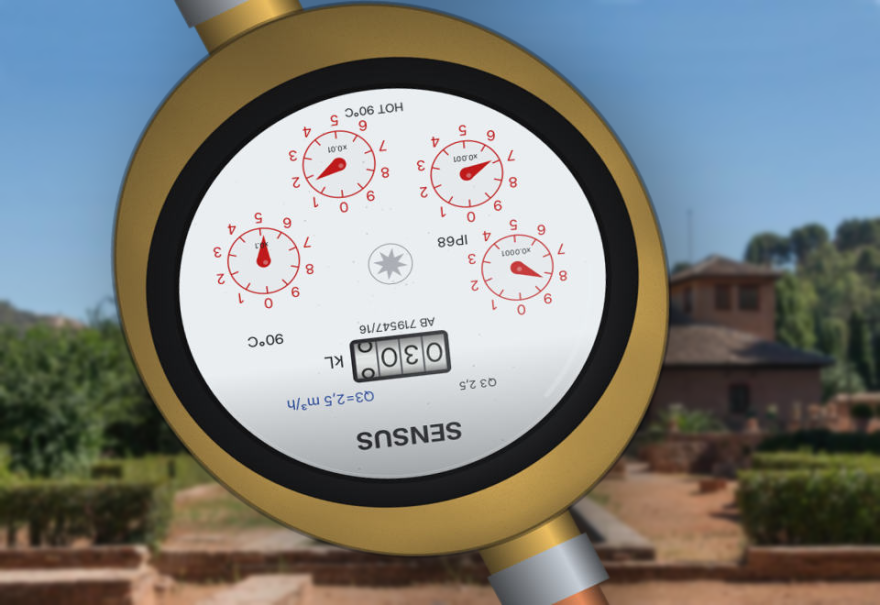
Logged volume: 308.5168 kL
